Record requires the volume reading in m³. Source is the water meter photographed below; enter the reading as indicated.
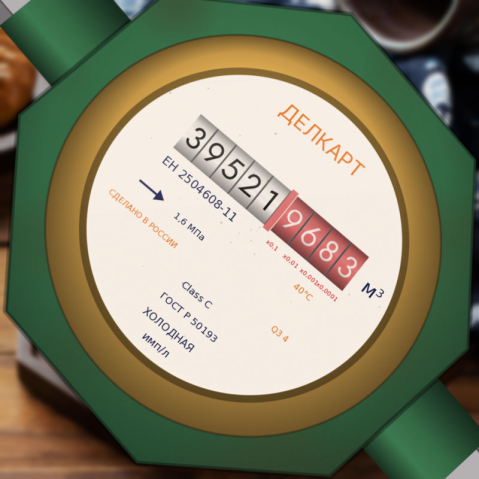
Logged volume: 39521.9683 m³
